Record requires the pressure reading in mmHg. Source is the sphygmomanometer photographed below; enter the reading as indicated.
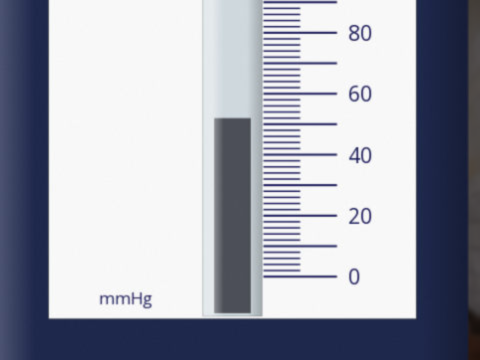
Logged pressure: 52 mmHg
